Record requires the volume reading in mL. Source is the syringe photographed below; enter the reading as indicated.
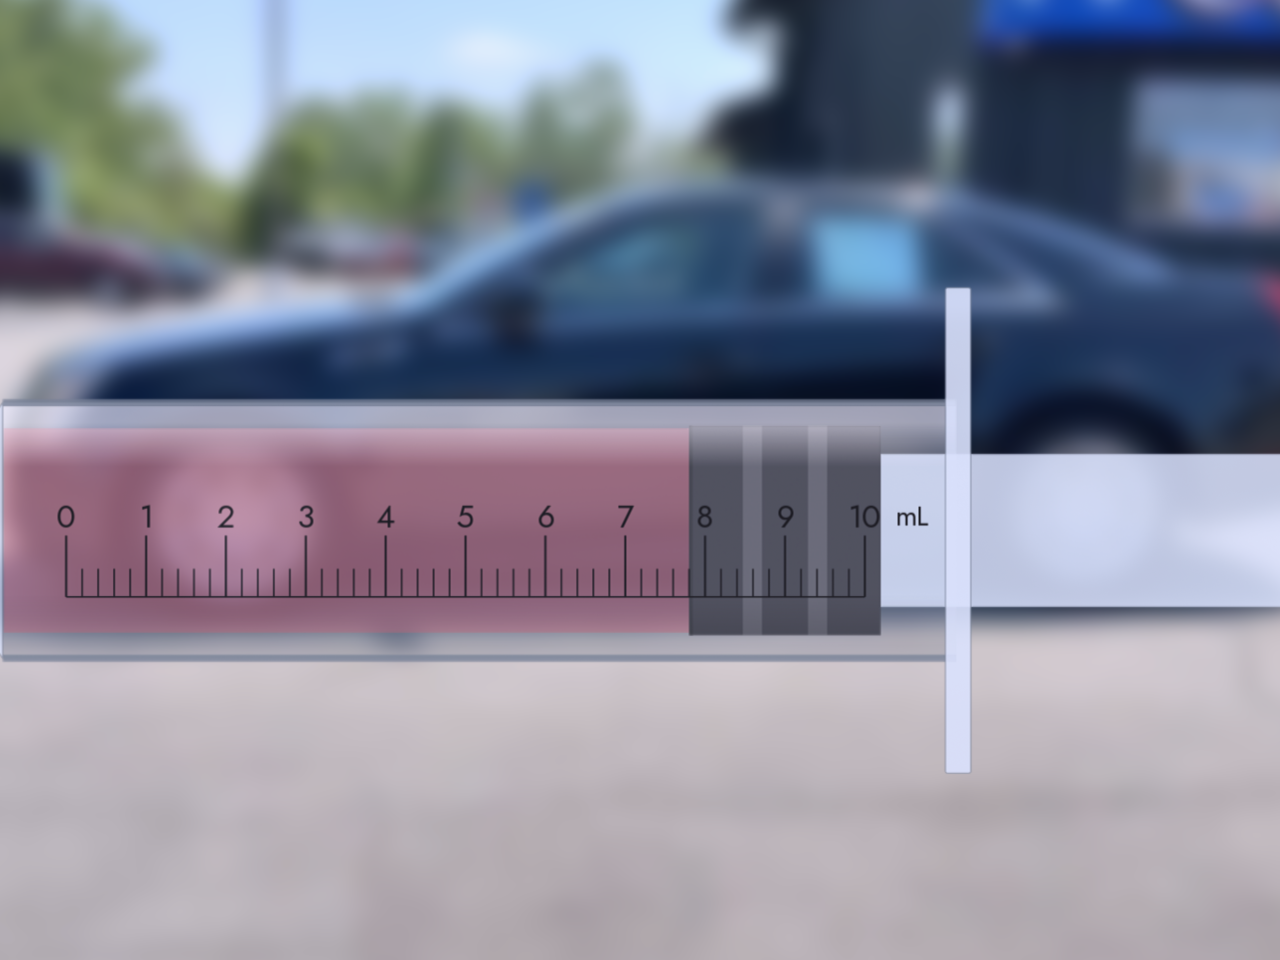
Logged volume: 7.8 mL
